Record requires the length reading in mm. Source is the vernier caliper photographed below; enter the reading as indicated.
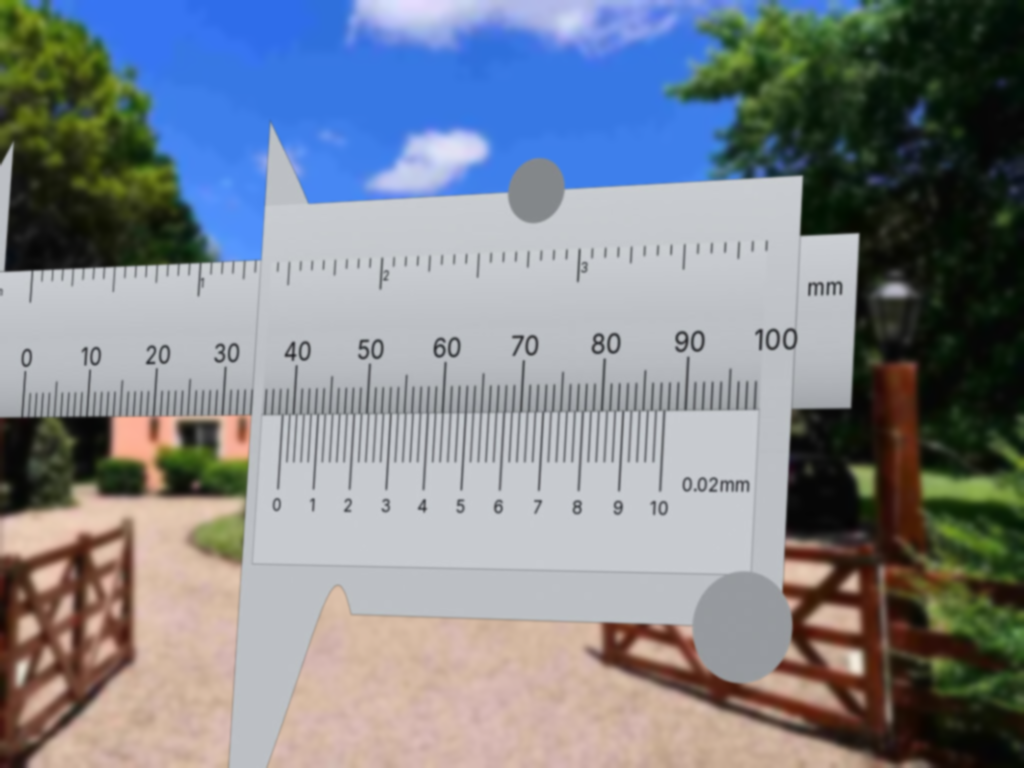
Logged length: 38.5 mm
